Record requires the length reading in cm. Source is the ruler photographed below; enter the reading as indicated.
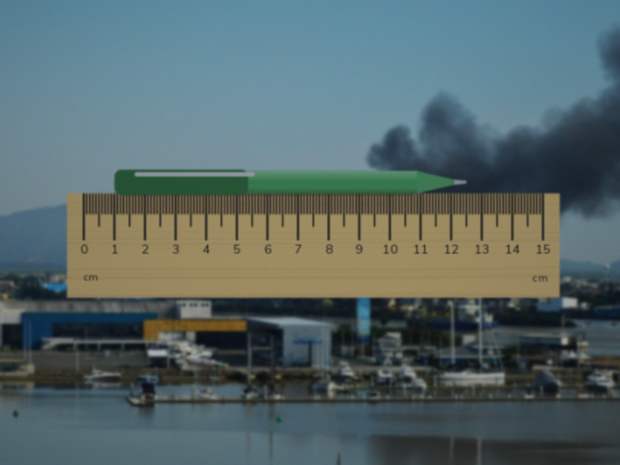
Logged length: 11.5 cm
